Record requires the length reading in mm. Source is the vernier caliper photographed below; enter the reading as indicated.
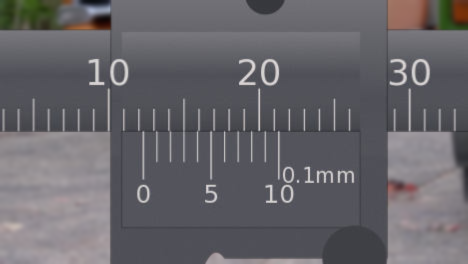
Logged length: 12.3 mm
